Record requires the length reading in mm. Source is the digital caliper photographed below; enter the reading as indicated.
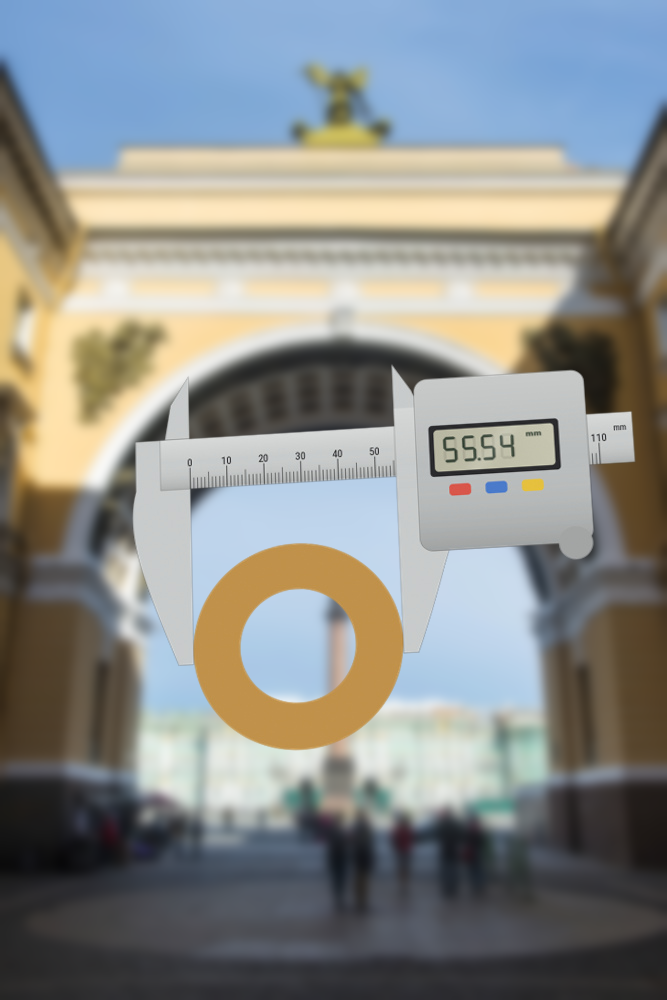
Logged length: 55.54 mm
